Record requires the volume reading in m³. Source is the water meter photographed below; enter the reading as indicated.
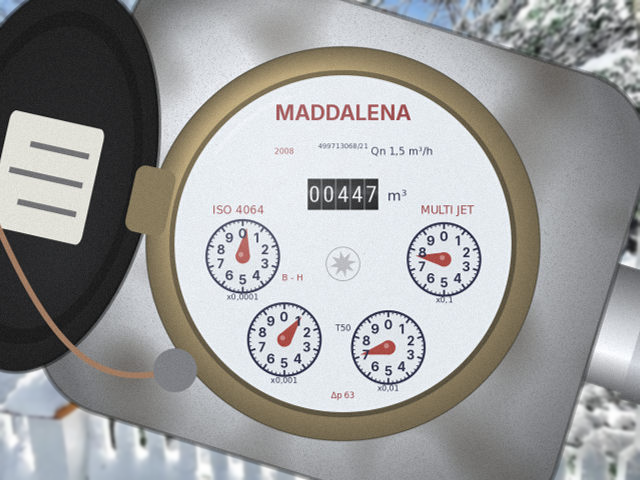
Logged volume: 447.7710 m³
